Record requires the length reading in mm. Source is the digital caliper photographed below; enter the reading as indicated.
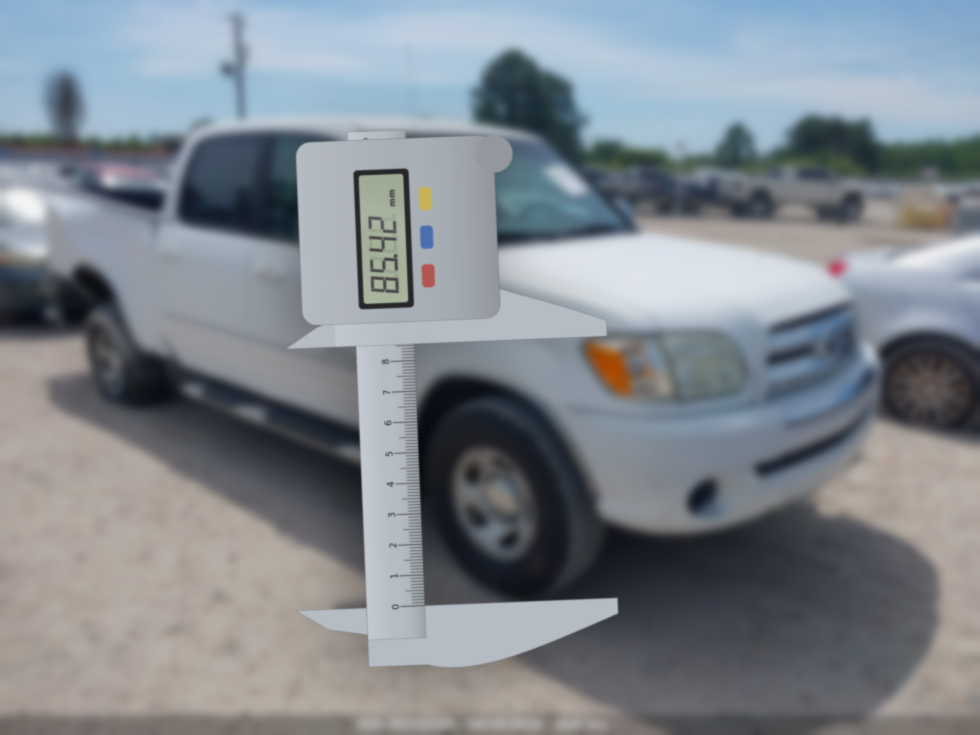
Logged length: 85.42 mm
